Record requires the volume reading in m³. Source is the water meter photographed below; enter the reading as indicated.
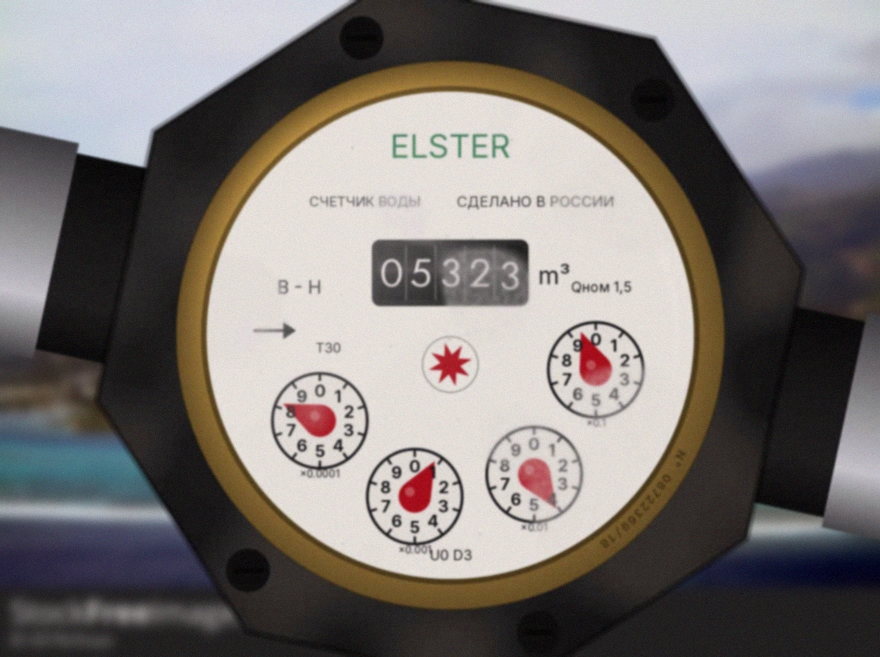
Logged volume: 5322.9408 m³
